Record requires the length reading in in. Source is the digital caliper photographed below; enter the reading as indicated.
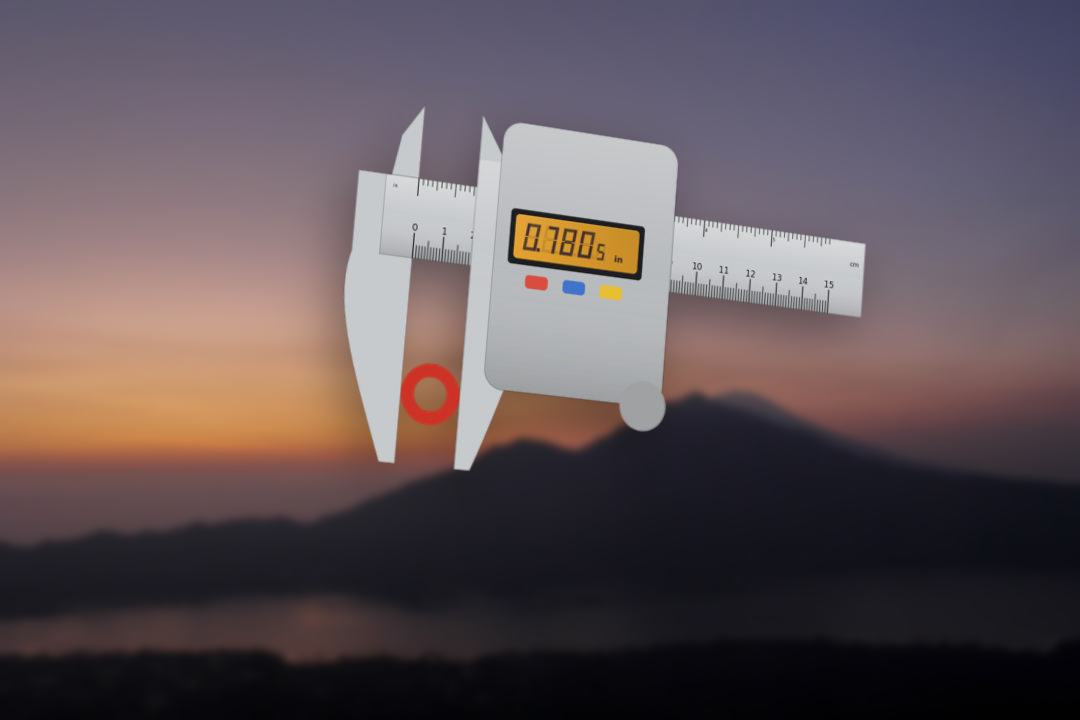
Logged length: 0.7805 in
